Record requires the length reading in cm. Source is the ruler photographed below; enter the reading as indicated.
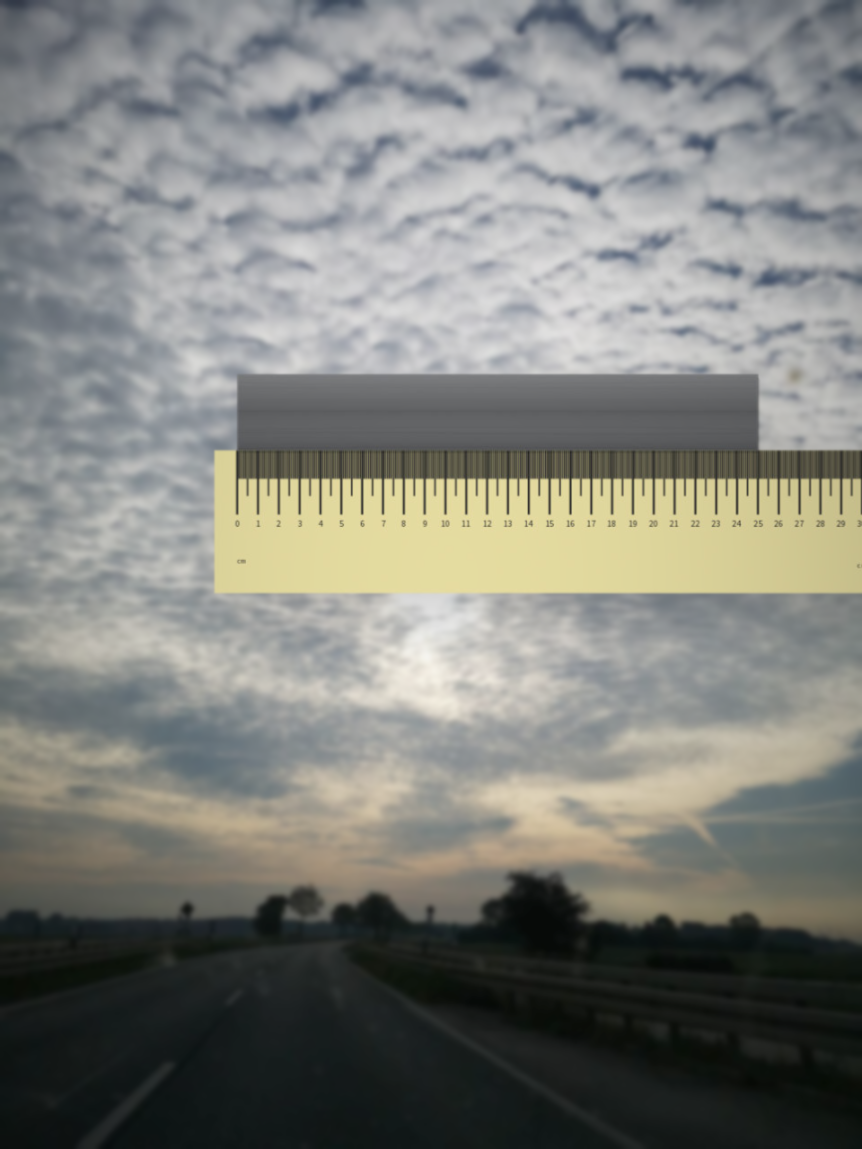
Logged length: 25 cm
